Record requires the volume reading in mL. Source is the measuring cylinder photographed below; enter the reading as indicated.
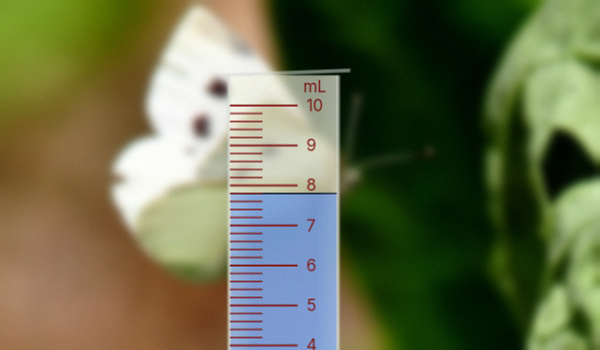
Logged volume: 7.8 mL
